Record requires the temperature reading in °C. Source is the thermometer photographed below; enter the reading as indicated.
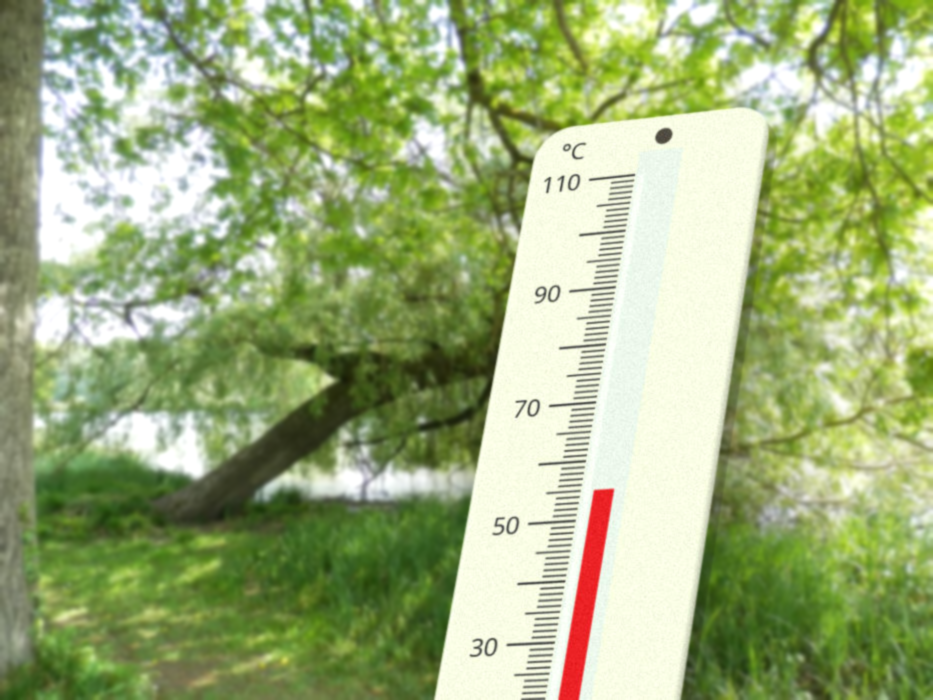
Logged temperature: 55 °C
